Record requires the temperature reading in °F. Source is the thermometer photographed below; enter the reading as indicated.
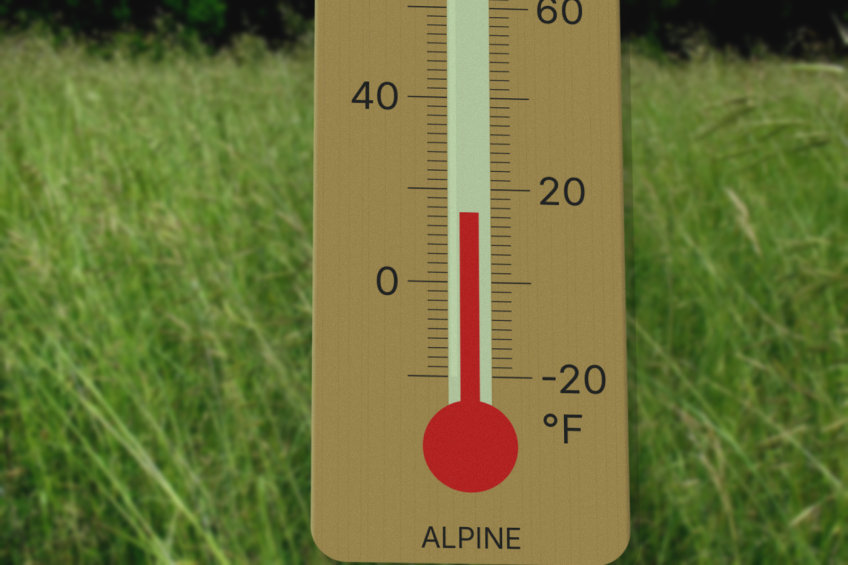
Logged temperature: 15 °F
